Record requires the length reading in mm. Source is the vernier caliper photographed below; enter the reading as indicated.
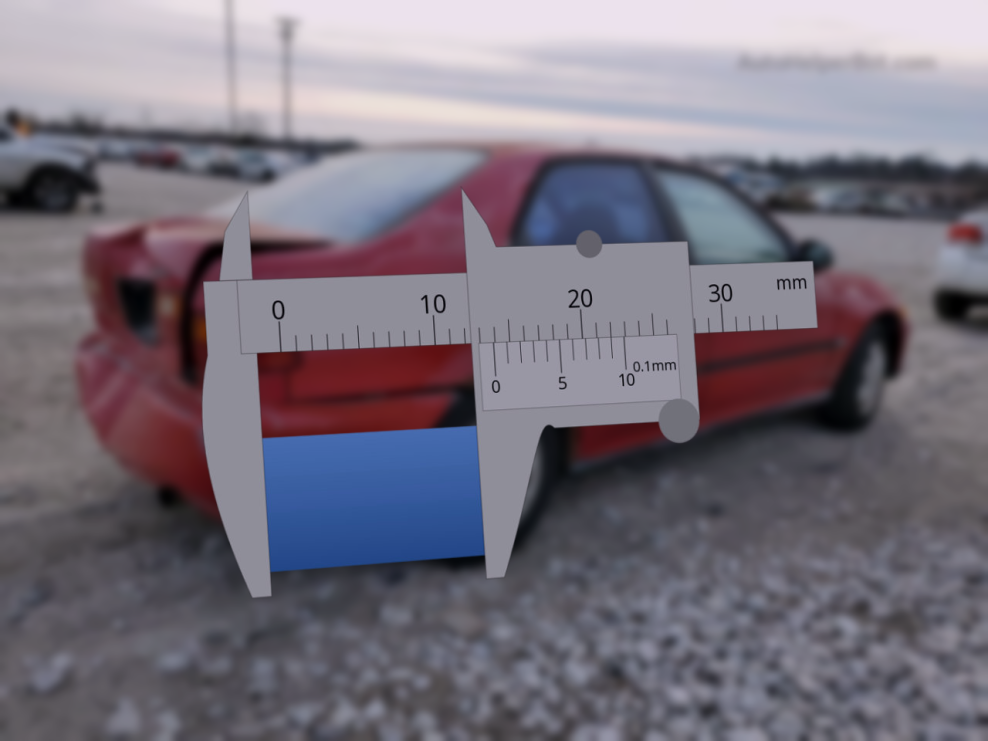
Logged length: 13.9 mm
